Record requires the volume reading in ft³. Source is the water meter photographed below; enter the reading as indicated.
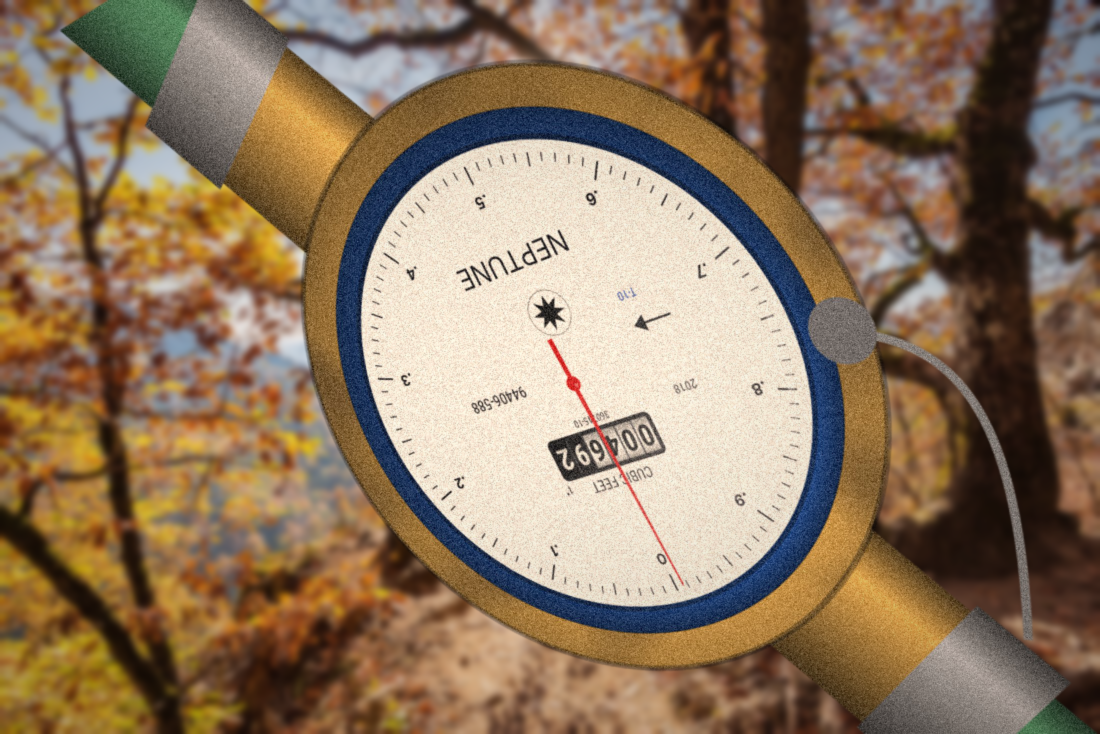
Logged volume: 4691.99 ft³
